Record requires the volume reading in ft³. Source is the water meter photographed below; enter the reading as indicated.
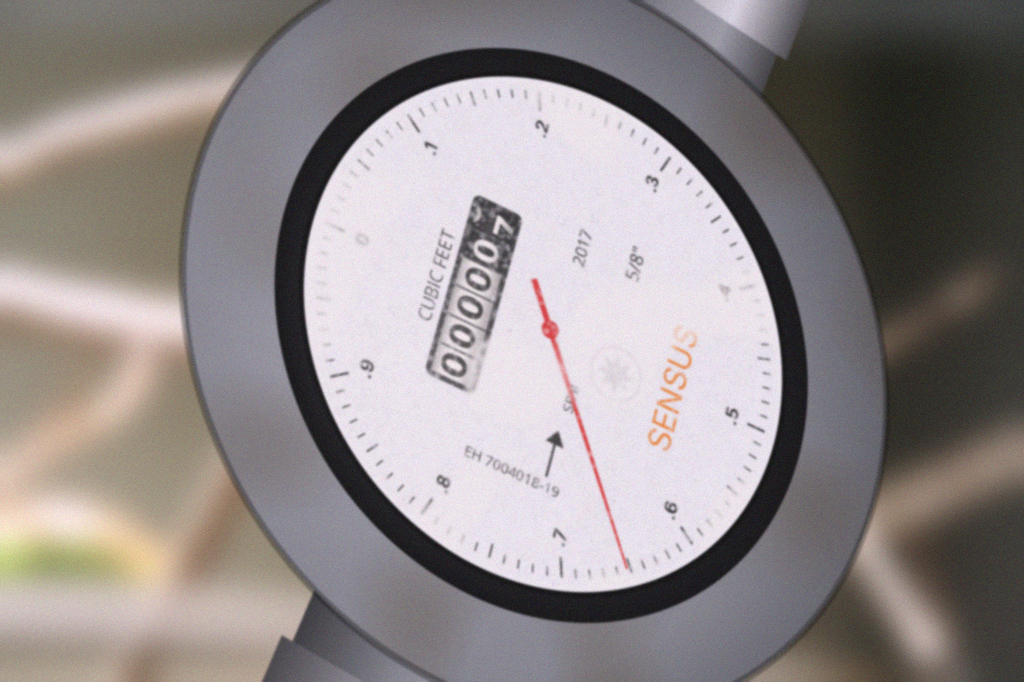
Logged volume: 6.65 ft³
